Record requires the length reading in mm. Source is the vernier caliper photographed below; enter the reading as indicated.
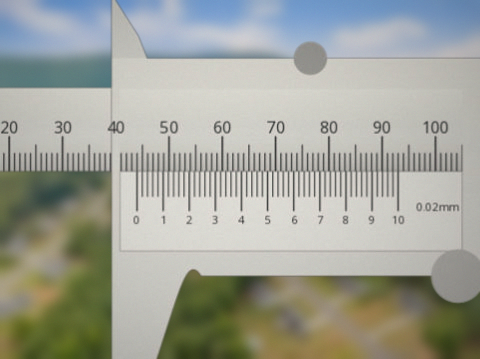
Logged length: 44.0 mm
